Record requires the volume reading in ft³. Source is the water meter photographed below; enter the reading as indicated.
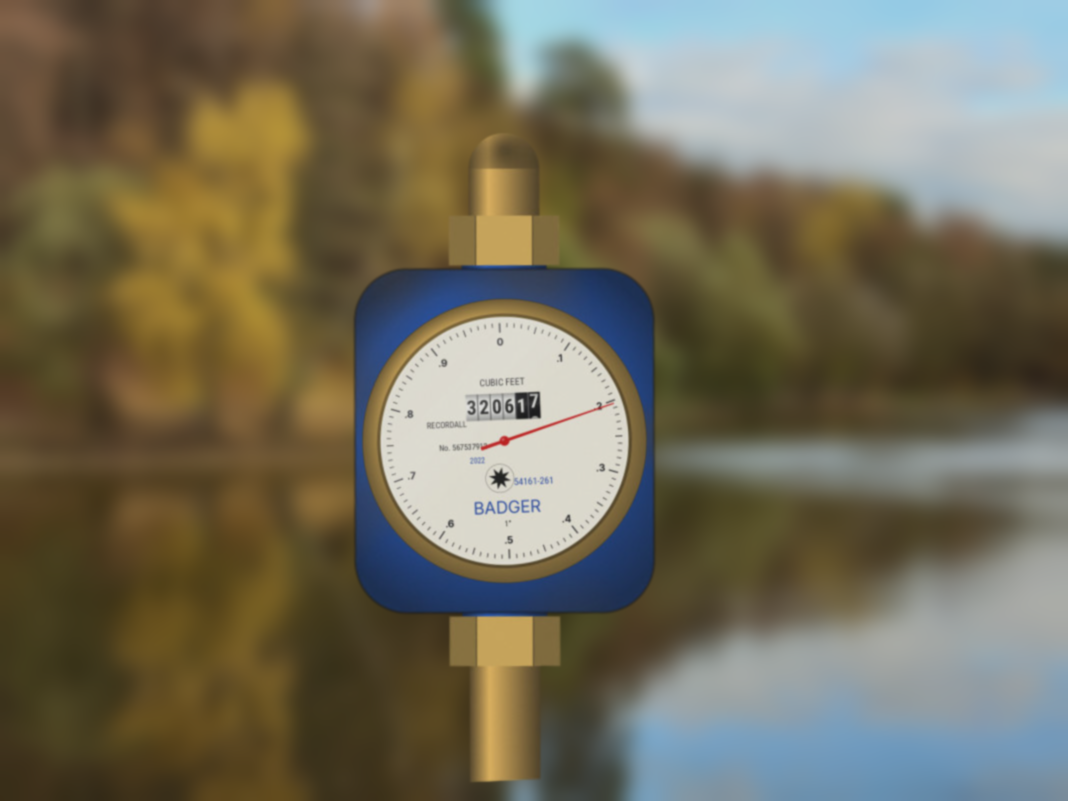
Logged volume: 320617.20 ft³
